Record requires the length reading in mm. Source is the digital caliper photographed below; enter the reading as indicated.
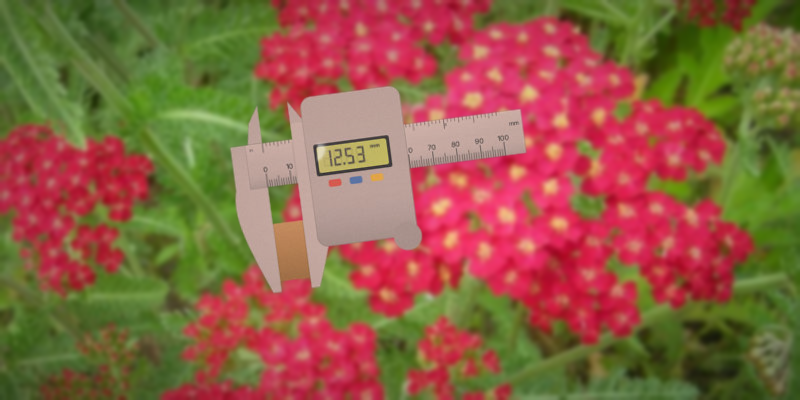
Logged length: 12.53 mm
